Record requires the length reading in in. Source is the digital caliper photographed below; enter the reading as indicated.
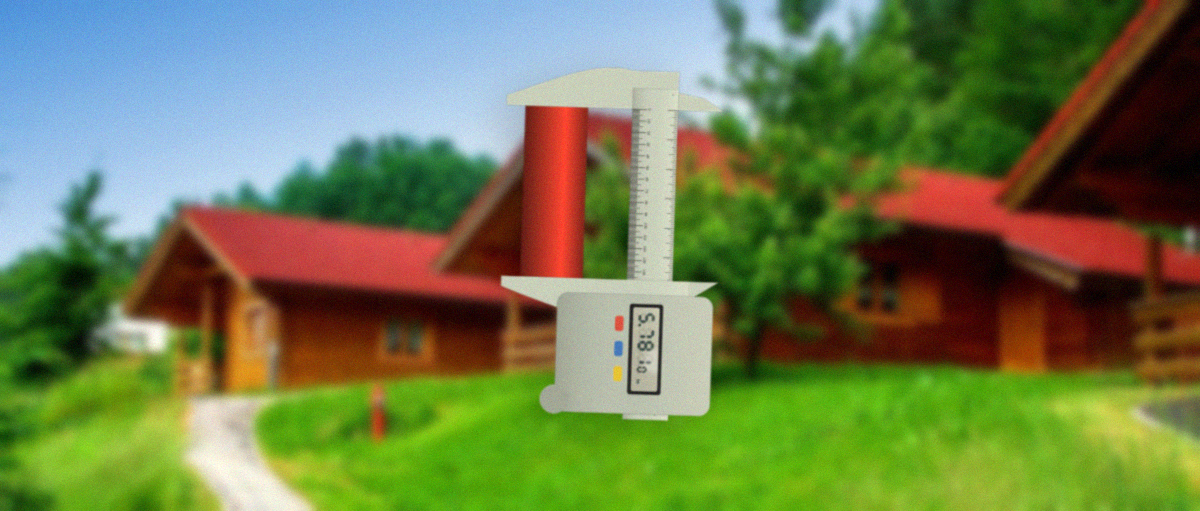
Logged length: 5.7810 in
